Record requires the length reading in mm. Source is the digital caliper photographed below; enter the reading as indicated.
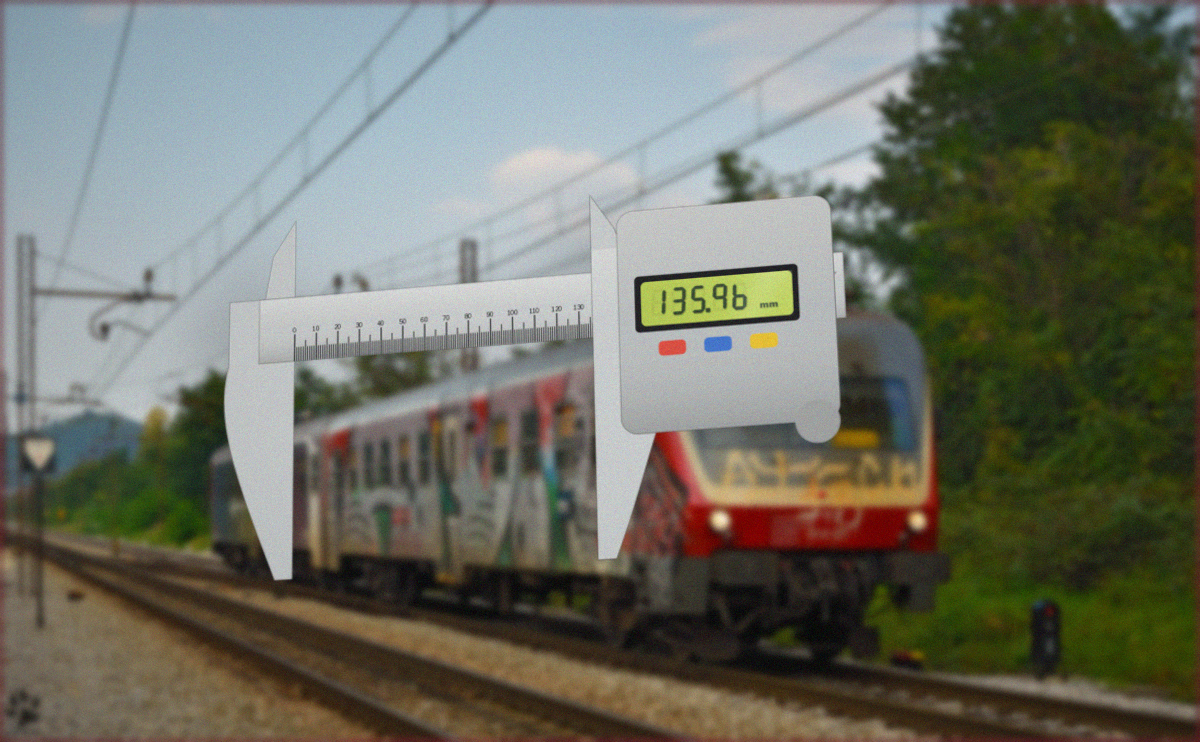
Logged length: 135.96 mm
